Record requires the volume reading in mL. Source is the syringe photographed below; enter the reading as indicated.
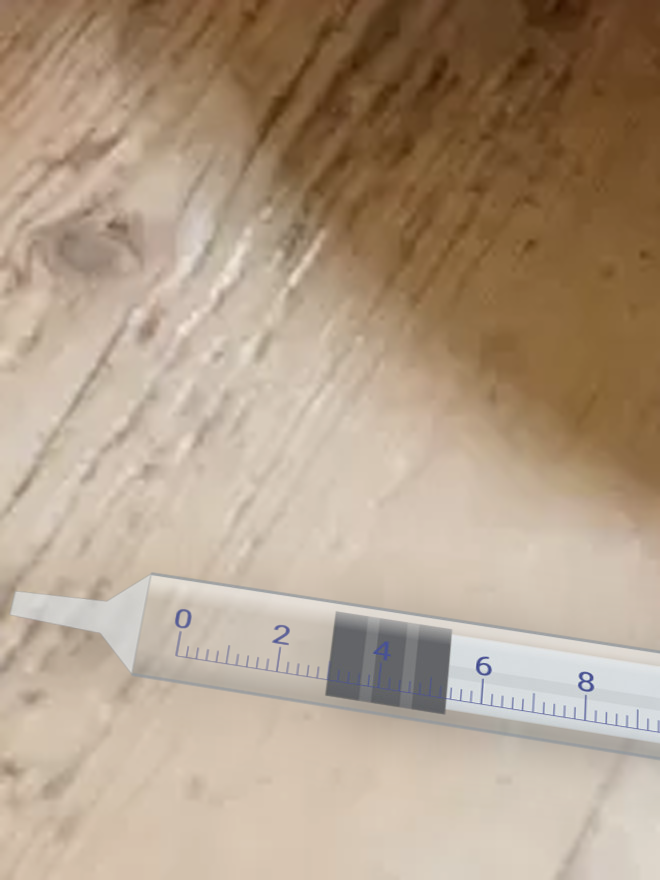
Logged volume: 3 mL
